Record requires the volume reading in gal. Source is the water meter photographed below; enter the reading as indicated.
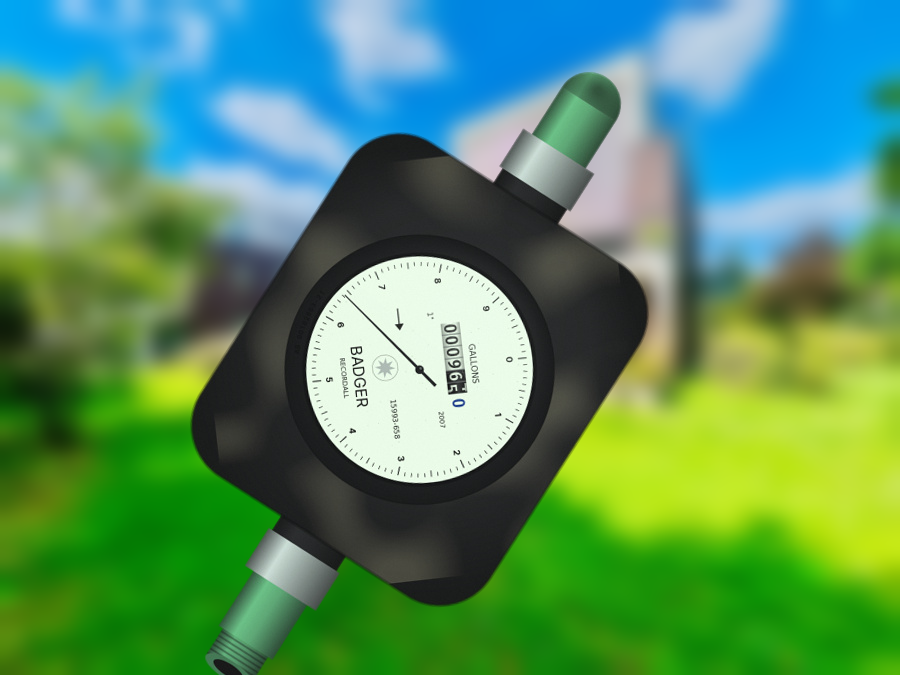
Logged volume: 9646.4 gal
